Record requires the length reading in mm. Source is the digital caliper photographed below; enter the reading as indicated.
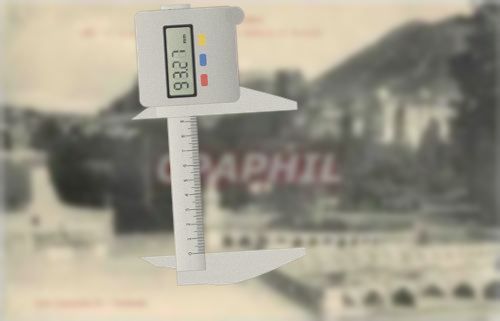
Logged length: 93.27 mm
